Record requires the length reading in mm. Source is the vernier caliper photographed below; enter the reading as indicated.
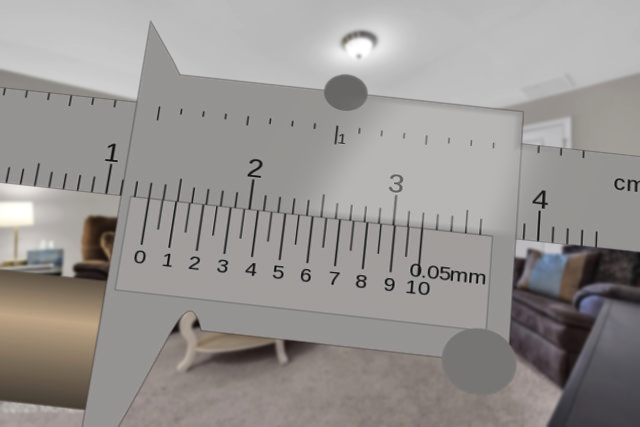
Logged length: 13.0 mm
